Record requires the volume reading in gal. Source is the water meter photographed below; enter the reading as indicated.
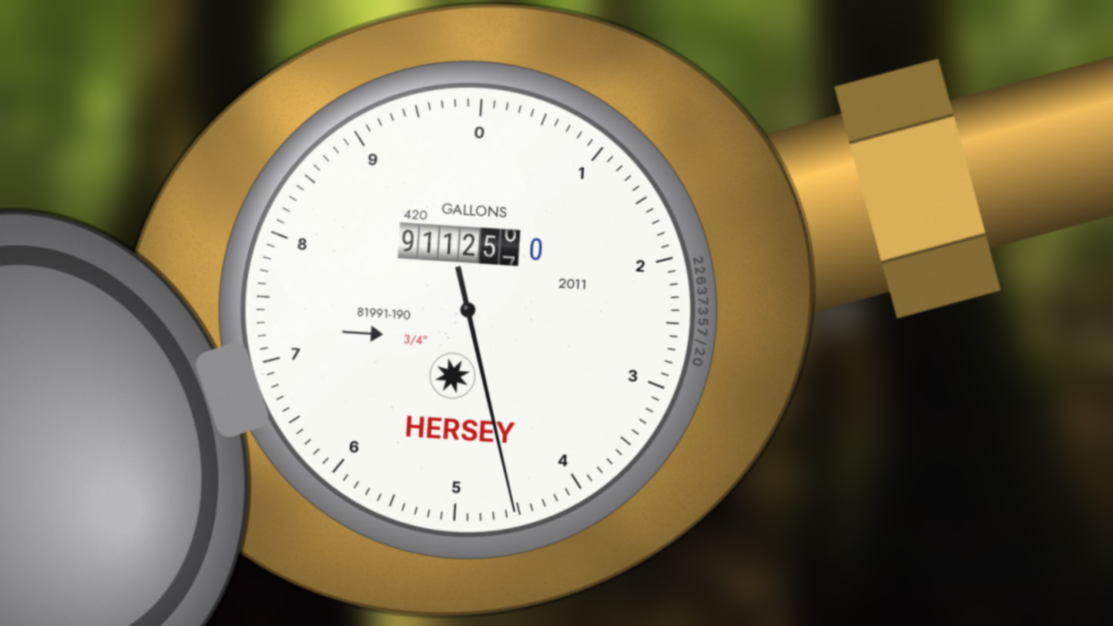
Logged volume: 9112564.5 gal
